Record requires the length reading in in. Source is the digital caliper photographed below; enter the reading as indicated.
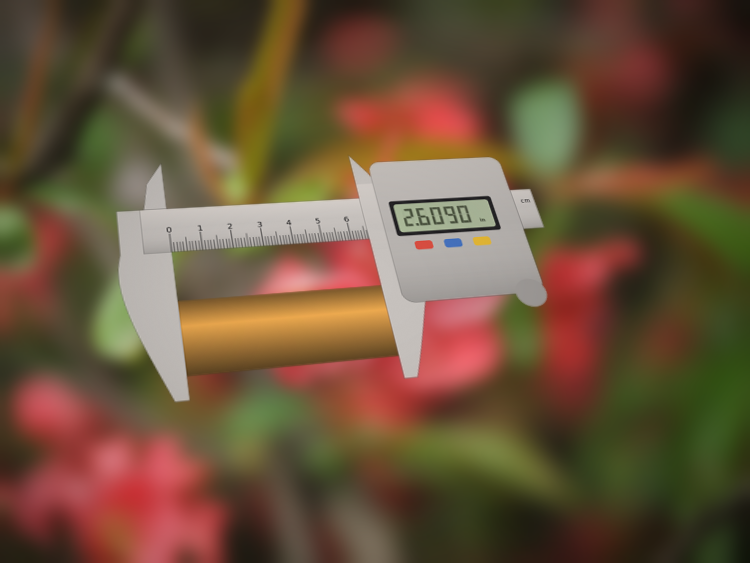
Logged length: 2.6090 in
